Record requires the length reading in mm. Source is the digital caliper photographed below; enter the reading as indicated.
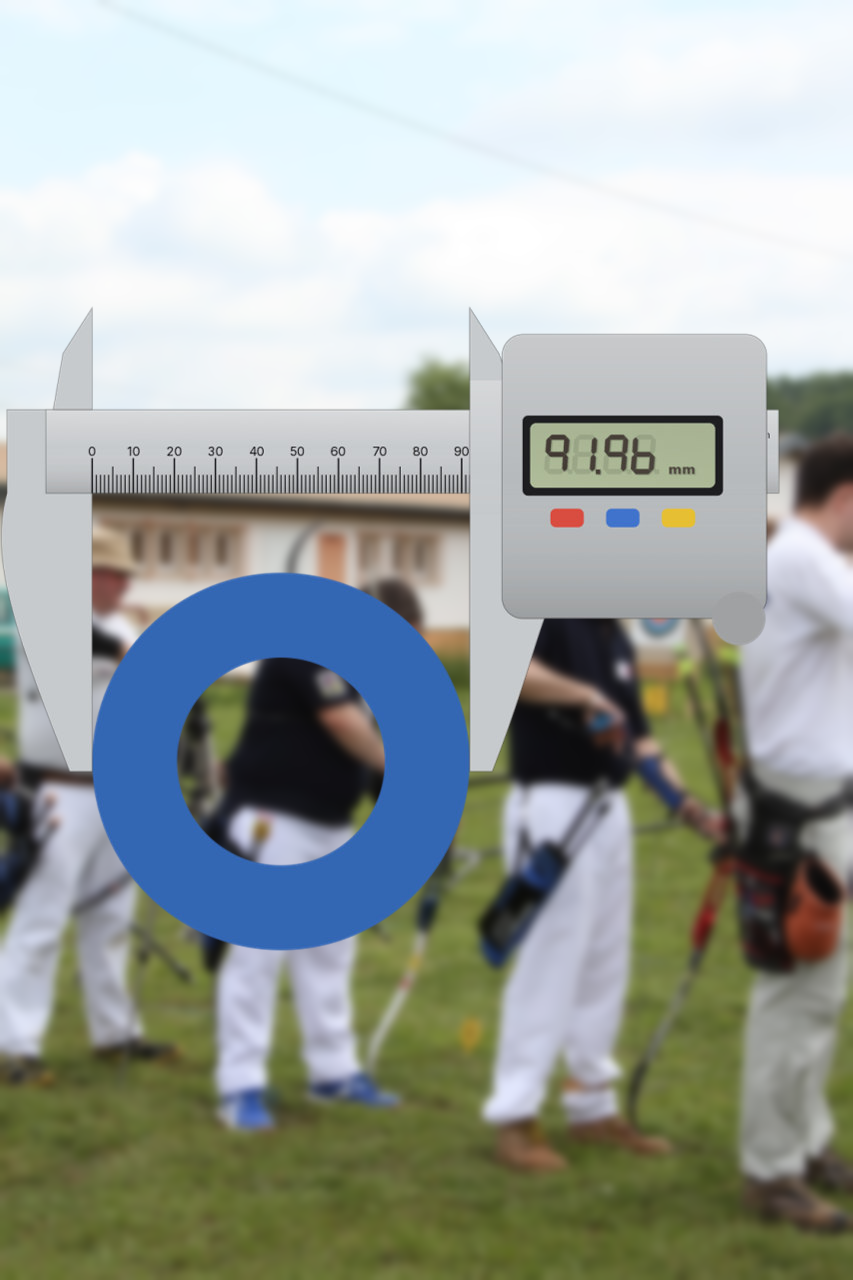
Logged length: 91.96 mm
